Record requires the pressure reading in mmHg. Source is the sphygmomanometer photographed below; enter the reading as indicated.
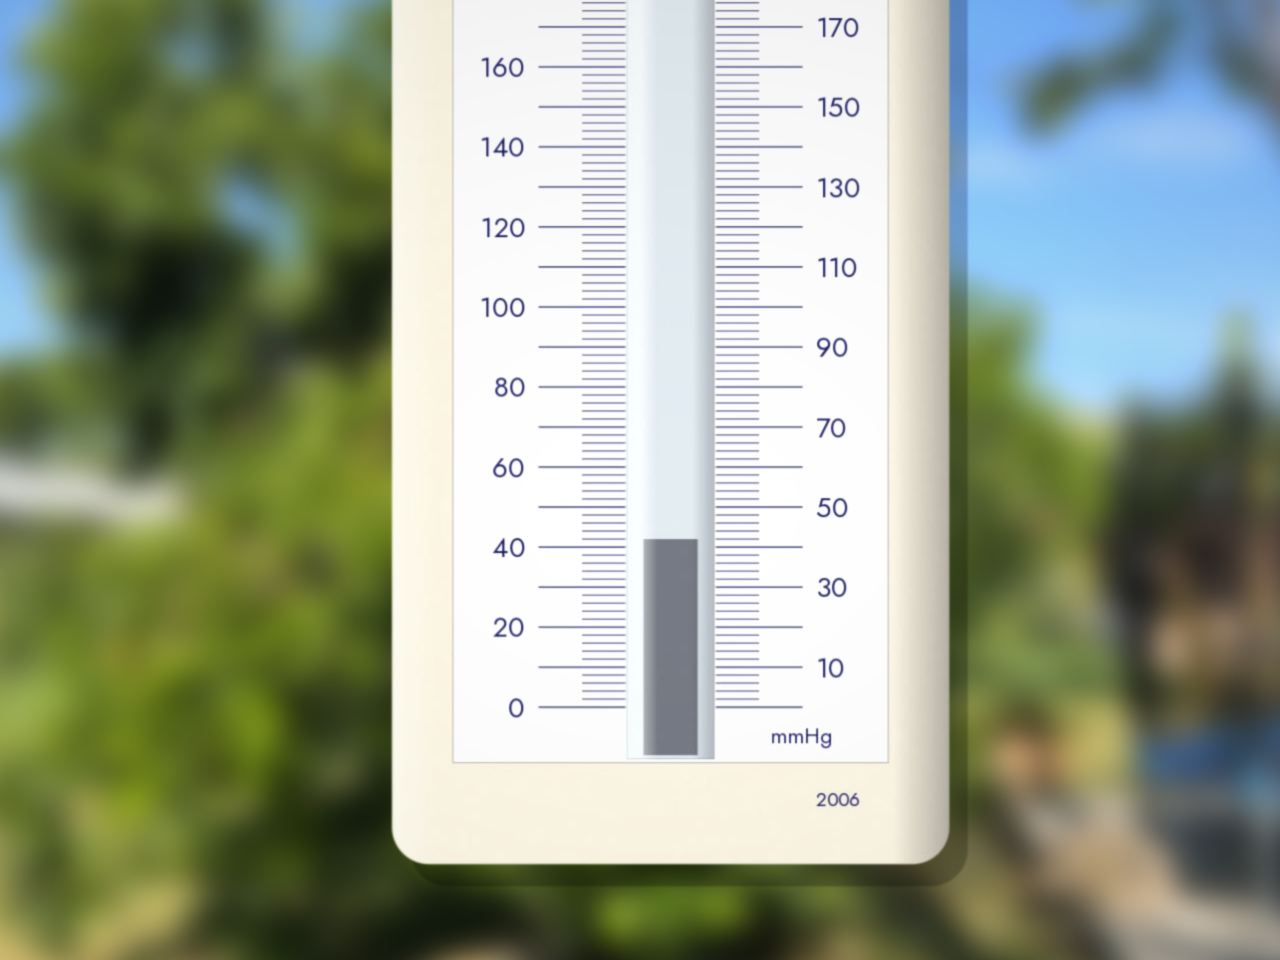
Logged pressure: 42 mmHg
